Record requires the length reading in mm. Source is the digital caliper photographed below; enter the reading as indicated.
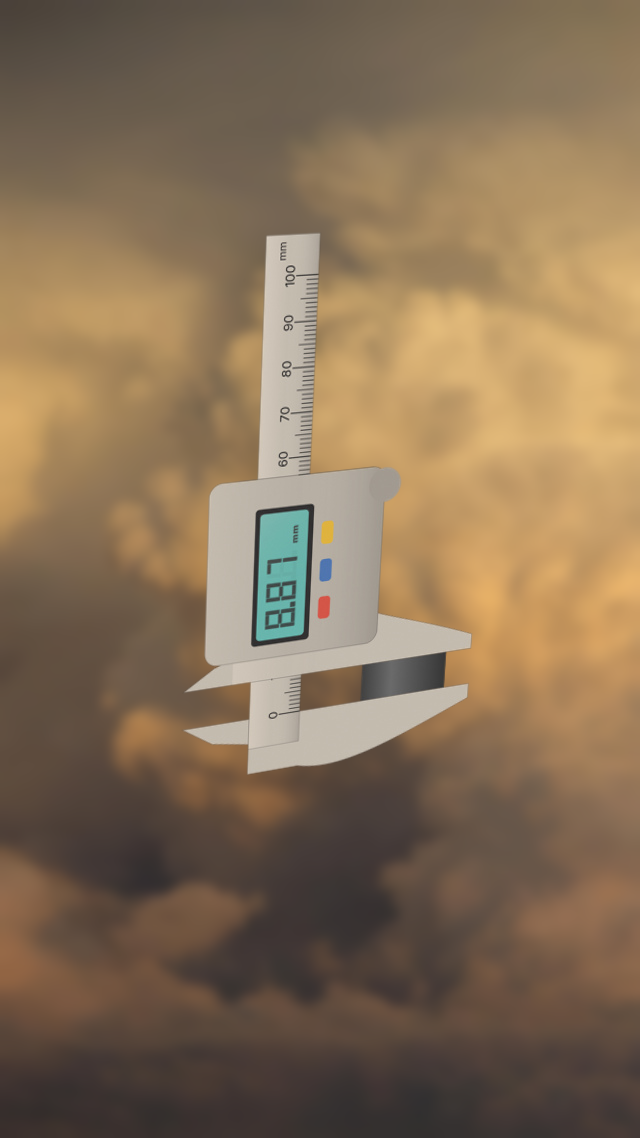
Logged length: 8.87 mm
